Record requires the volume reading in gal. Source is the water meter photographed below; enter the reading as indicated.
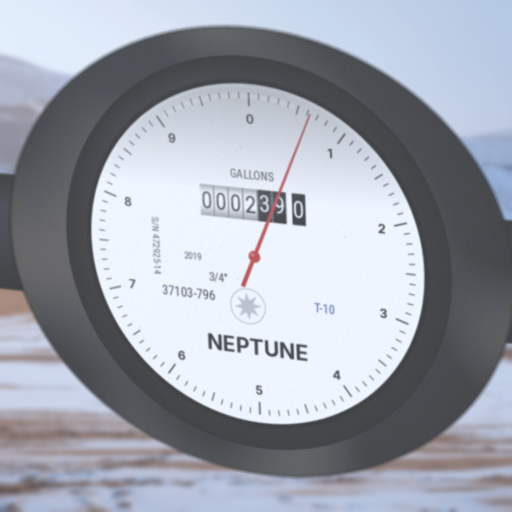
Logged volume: 2390.6 gal
